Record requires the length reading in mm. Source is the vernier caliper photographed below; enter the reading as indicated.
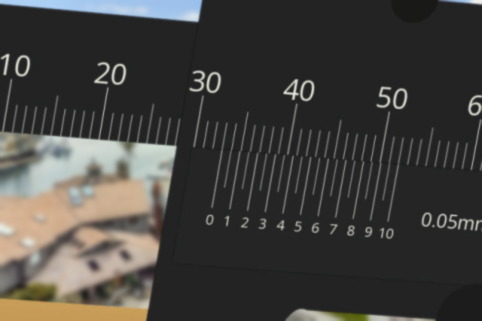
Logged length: 33.0 mm
